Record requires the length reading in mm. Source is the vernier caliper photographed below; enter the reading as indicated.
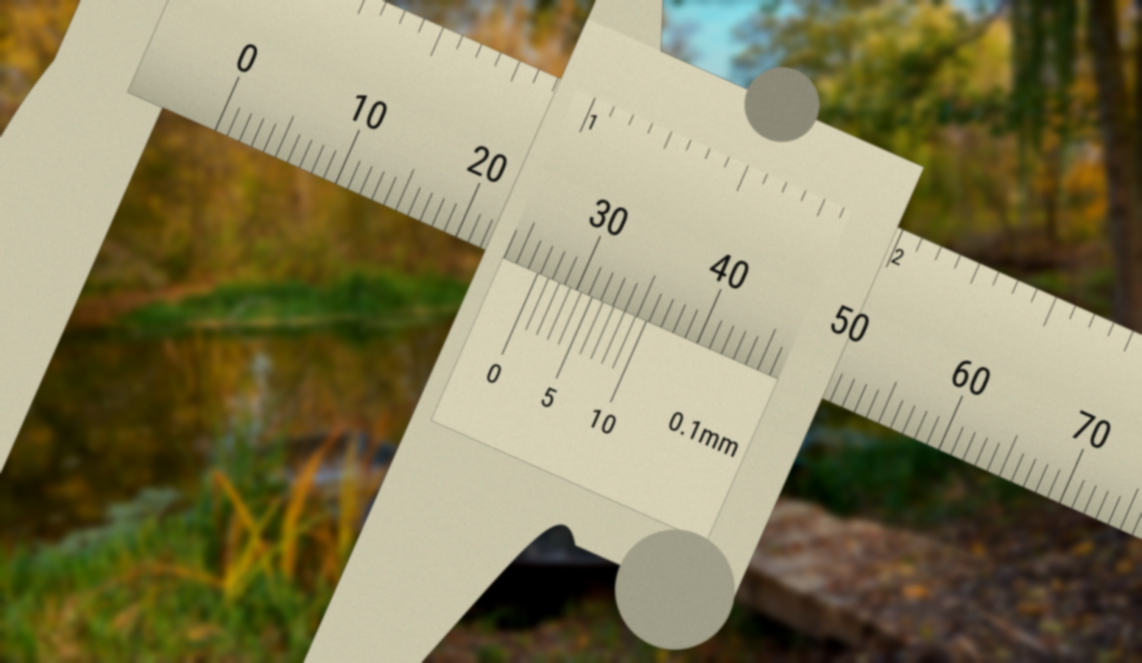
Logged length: 26.8 mm
